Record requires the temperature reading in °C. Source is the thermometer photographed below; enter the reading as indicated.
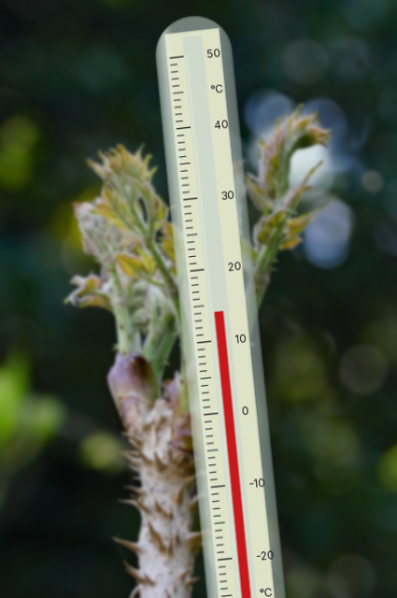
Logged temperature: 14 °C
